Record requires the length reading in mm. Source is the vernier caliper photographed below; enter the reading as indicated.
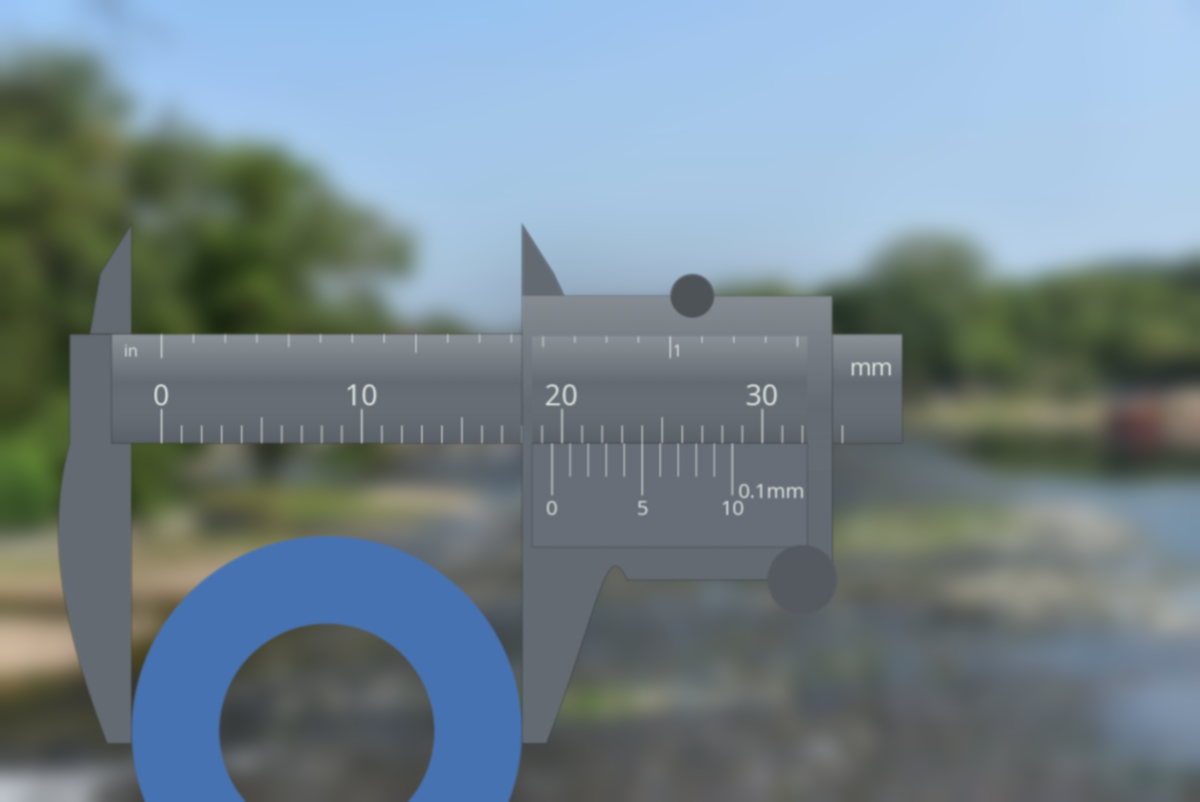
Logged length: 19.5 mm
